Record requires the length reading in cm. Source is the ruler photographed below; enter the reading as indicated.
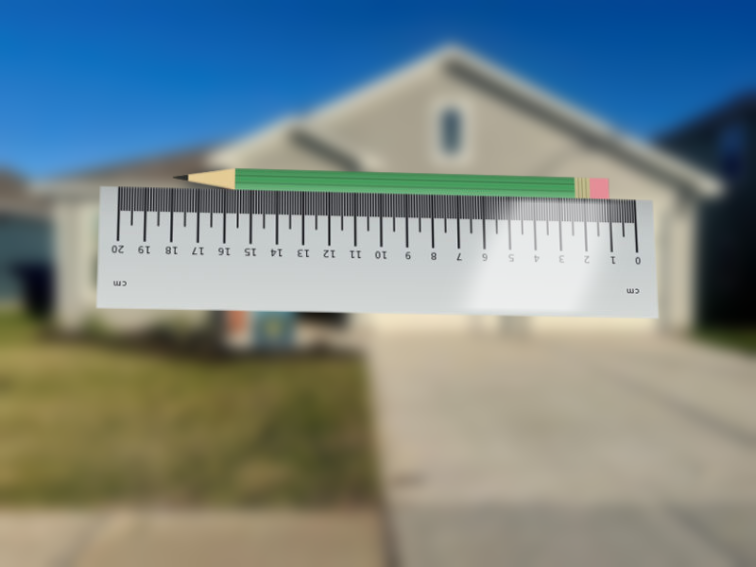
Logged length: 17 cm
